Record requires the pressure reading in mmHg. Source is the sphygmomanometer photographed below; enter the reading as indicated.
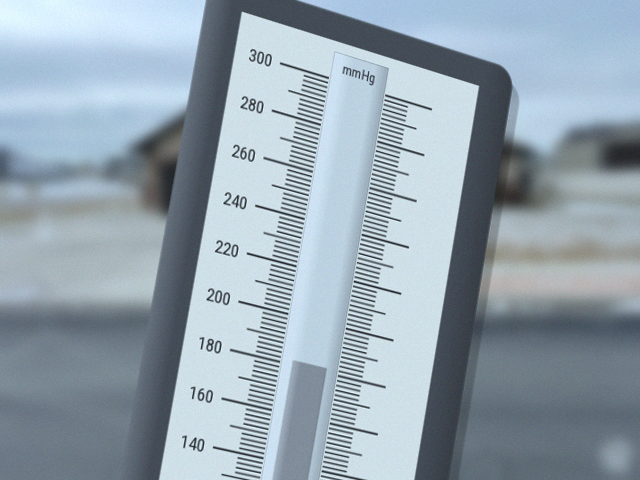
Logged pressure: 182 mmHg
